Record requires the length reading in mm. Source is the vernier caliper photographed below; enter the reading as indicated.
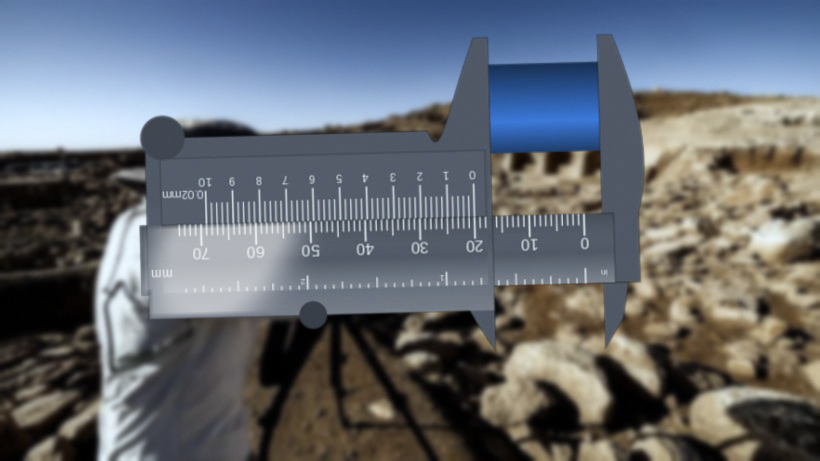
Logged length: 20.0 mm
